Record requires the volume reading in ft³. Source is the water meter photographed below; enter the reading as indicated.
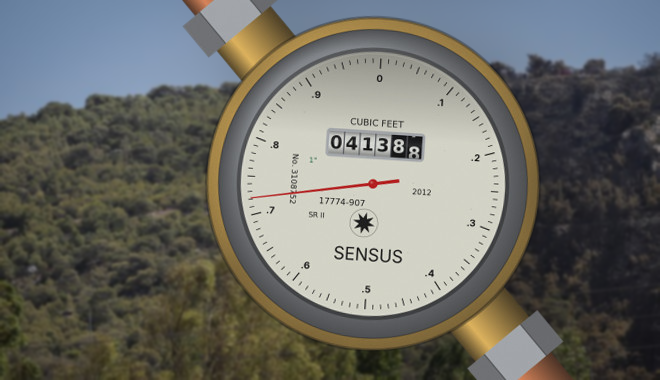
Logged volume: 41387.72 ft³
